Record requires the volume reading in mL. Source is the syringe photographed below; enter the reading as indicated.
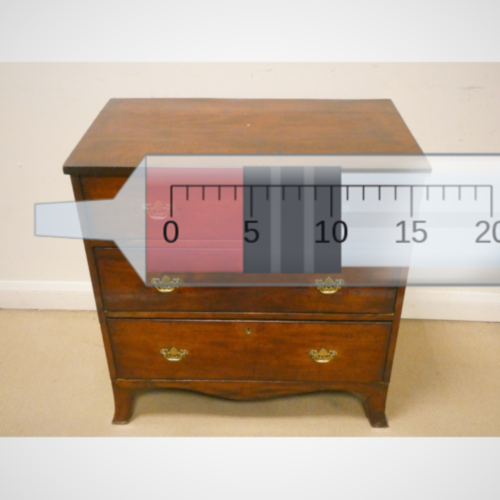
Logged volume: 4.5 mL
